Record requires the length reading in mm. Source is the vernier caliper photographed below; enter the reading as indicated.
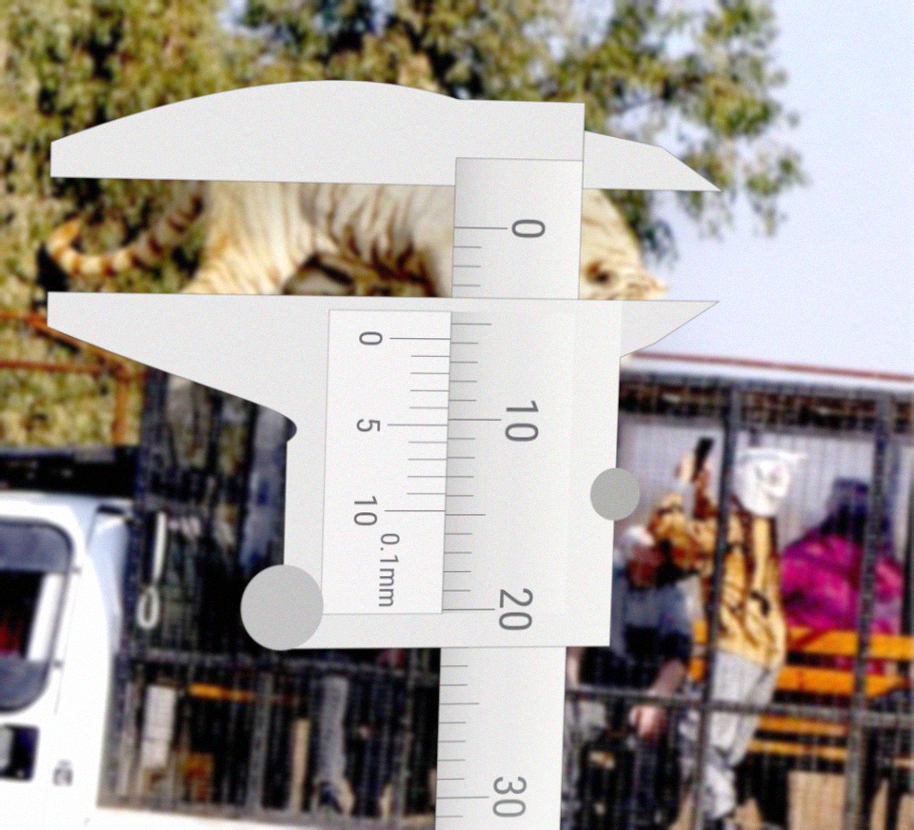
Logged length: 5.8 mm
